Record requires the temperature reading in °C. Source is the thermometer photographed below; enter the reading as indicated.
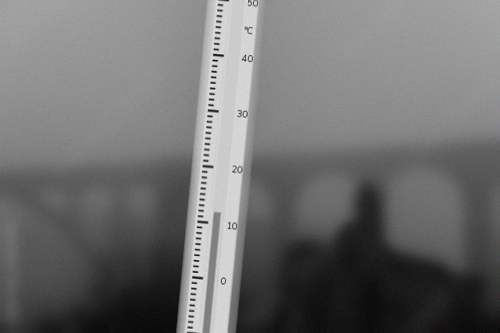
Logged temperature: 12 °C
